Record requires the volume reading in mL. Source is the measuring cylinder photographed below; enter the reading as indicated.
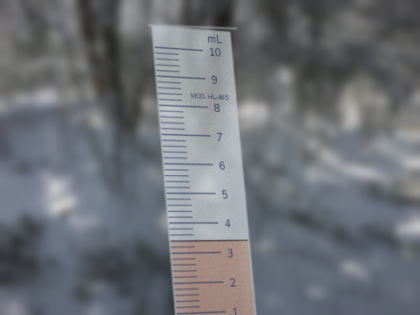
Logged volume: 3.4 mL
